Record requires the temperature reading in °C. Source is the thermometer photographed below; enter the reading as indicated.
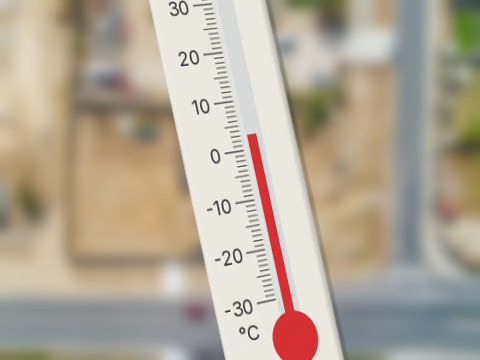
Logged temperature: 3 °C
